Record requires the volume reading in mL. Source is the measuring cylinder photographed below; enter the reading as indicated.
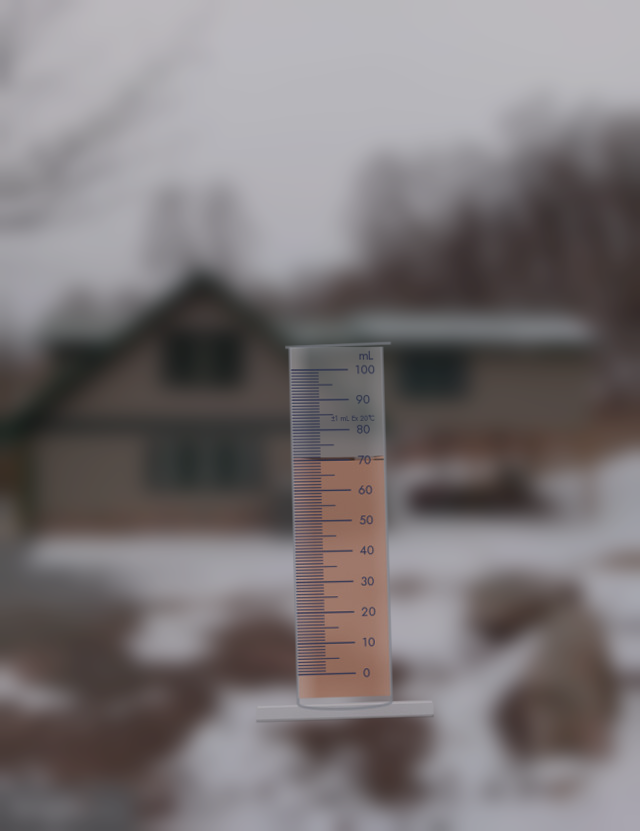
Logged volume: 70 mL
